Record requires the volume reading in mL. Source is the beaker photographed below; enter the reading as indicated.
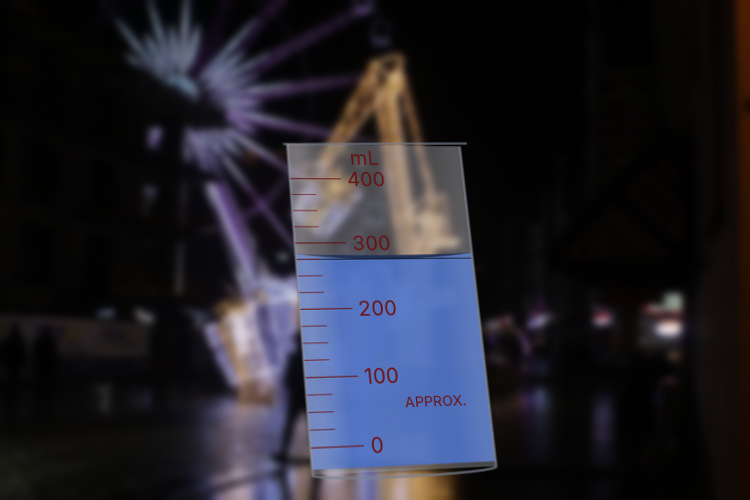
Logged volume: 275 mL
